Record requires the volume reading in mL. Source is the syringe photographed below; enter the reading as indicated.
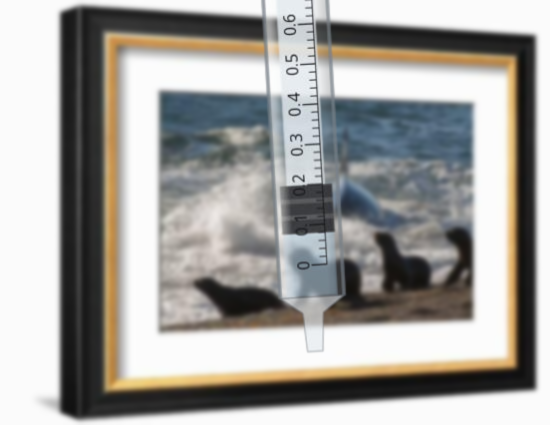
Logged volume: 0.08 mL
